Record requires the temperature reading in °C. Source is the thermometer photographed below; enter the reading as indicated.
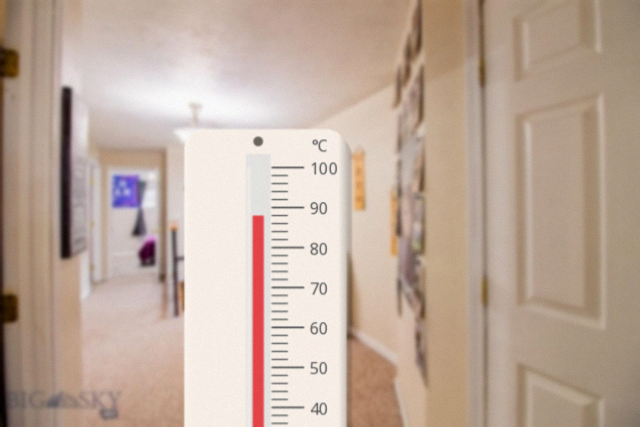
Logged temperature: 88 °C
